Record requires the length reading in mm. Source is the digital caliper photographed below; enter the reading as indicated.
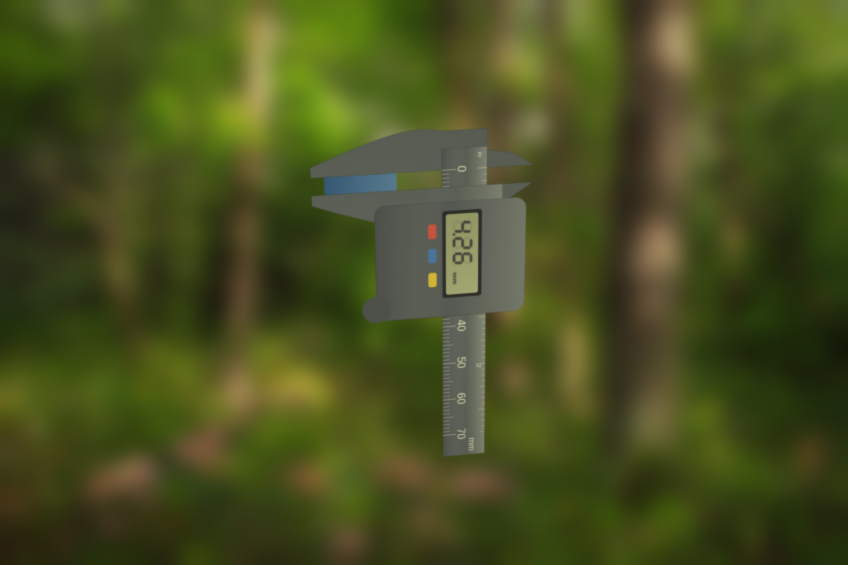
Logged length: 4.26 mm
